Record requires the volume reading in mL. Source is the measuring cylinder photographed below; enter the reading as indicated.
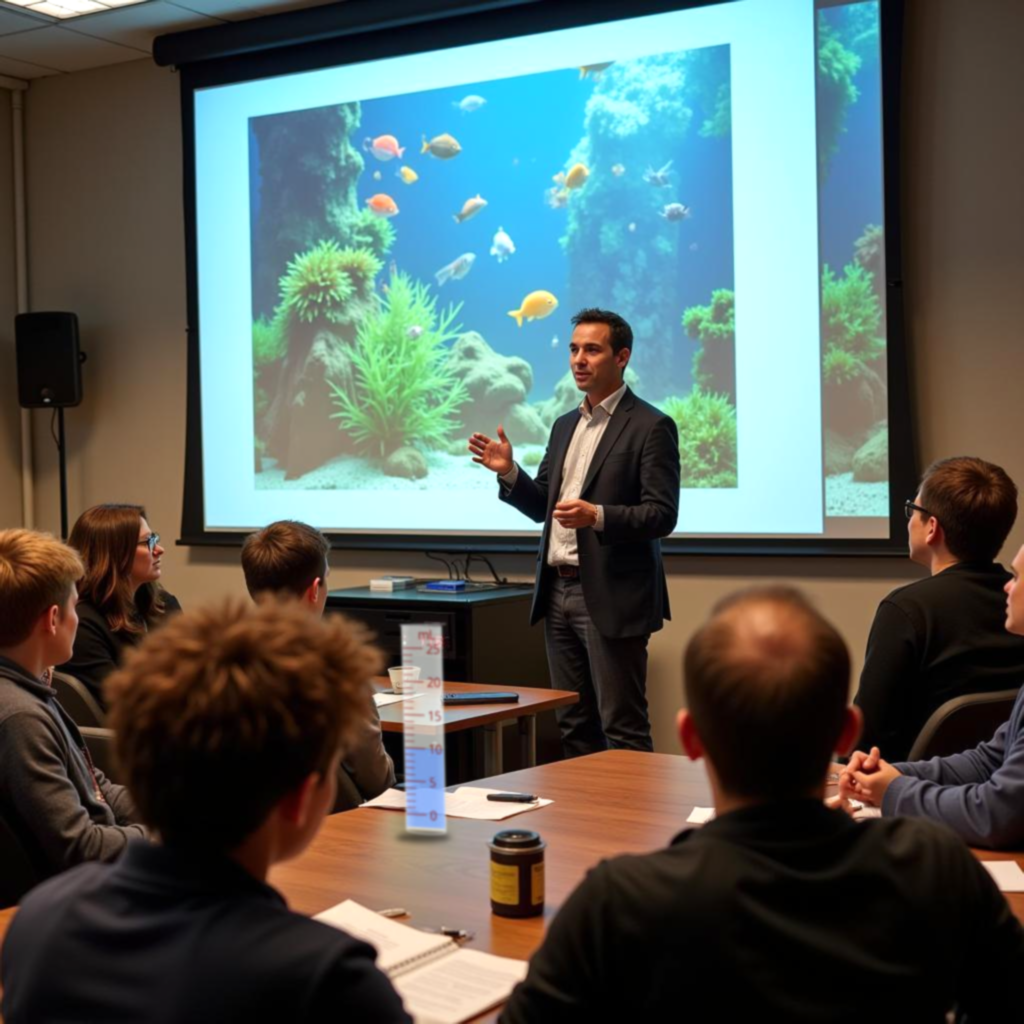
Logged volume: 10 mL
